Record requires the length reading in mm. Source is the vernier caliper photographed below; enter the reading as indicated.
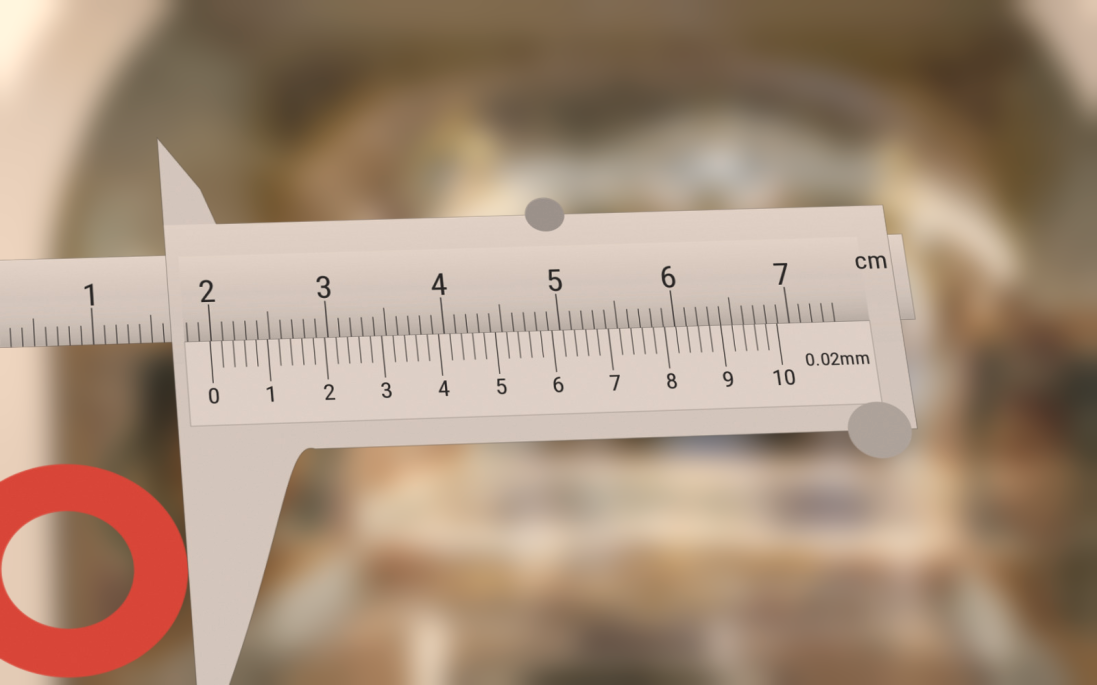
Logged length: 19.9 mm
